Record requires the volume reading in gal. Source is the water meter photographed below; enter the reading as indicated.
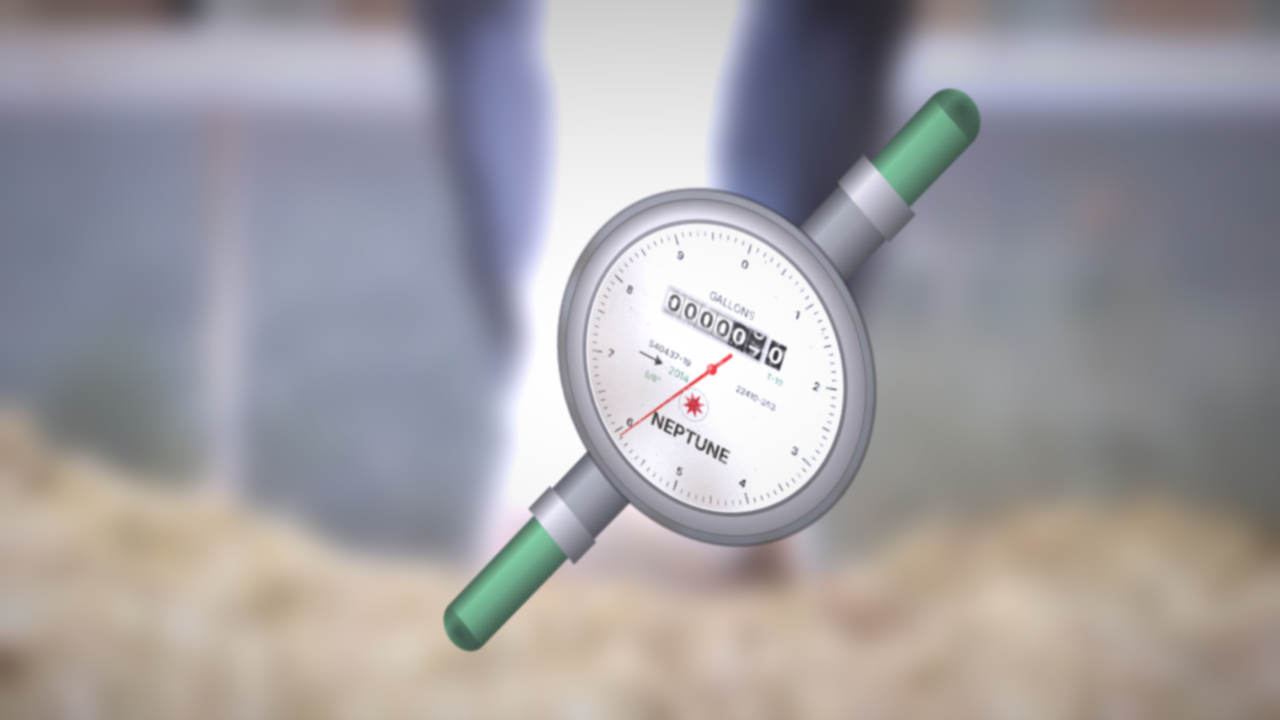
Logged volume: 65.9 gal
